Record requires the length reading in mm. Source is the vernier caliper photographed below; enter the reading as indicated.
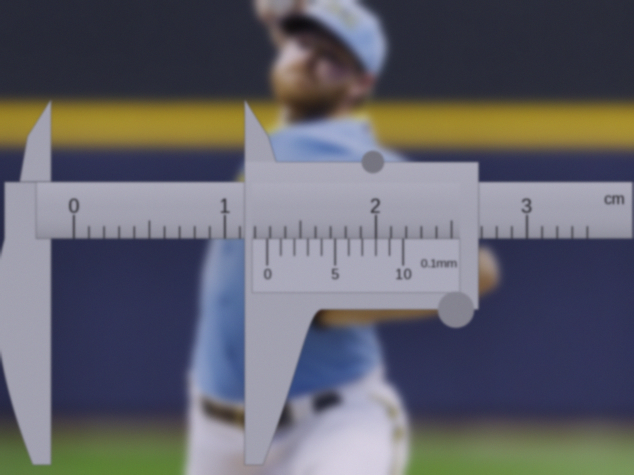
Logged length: 12.8 mm
